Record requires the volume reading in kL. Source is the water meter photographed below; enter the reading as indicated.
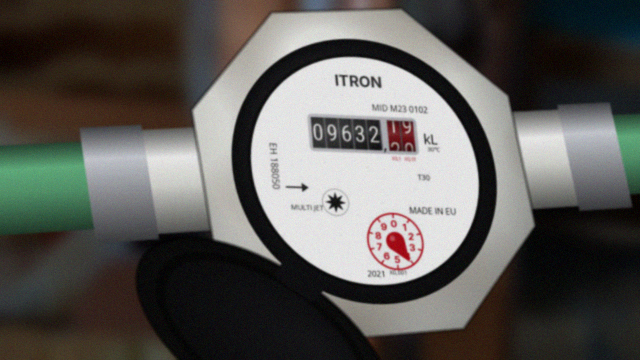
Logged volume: 9632.194 kL
